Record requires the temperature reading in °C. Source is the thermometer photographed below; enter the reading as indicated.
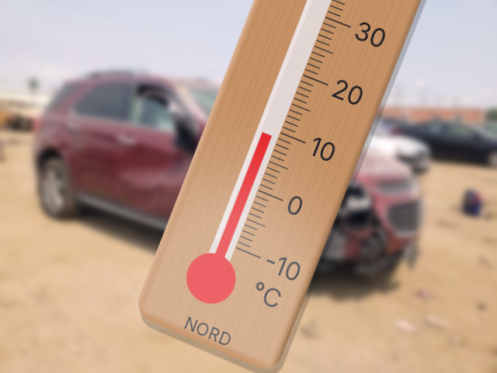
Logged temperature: 9 °C
